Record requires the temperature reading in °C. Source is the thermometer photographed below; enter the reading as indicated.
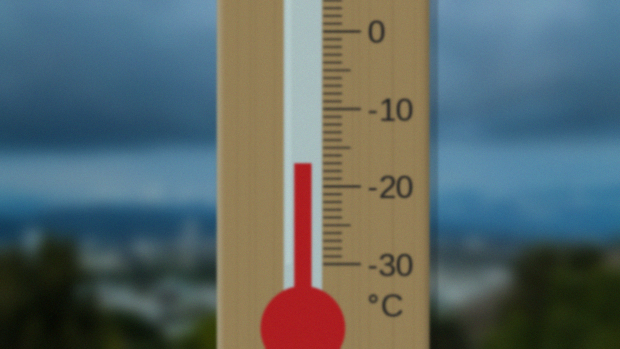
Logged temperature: -17 °C
